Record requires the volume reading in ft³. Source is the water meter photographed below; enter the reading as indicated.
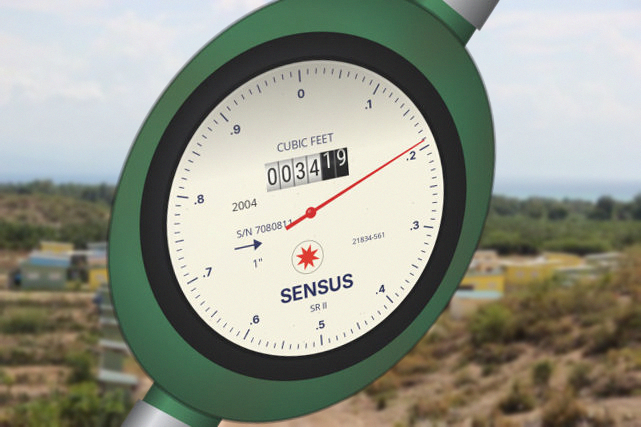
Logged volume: 3419.19 ft³
